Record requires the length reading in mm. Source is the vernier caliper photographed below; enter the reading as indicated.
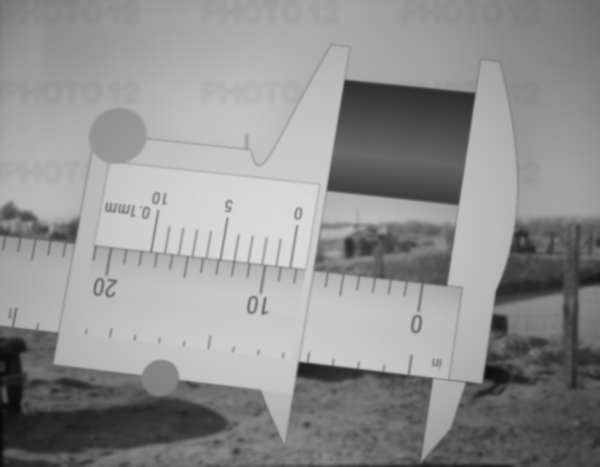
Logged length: 8.4 mm
